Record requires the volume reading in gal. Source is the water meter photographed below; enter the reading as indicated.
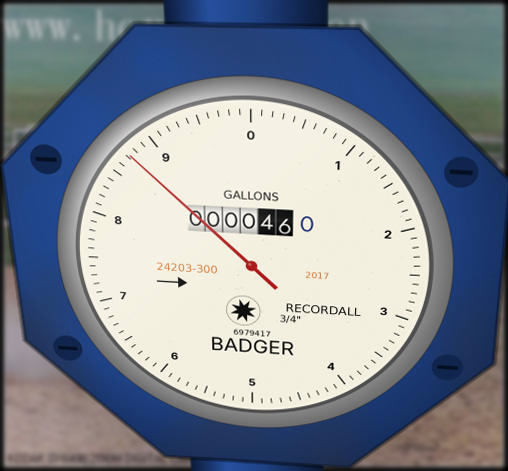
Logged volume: 458.7 gal
